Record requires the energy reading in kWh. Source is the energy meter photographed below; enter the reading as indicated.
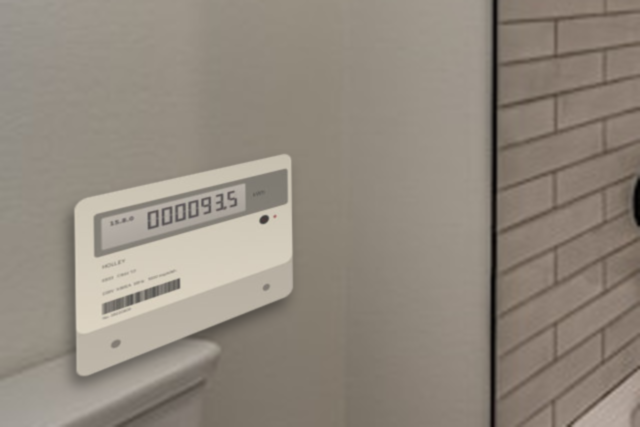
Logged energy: 93.5 kWh
